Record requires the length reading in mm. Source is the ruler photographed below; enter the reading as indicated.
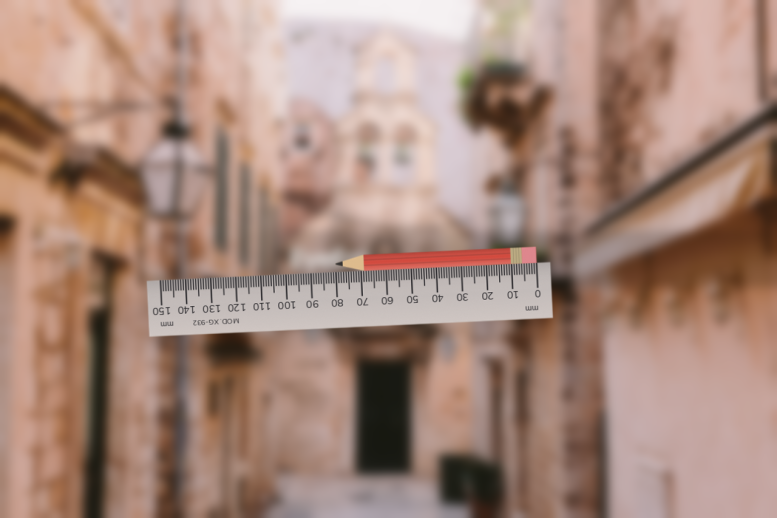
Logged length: 80 mm
